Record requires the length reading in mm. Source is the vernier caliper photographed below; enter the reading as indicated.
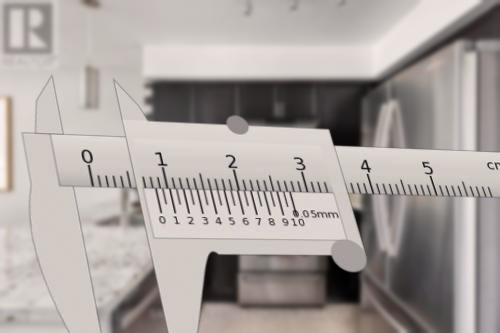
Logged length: 8.4 mm
